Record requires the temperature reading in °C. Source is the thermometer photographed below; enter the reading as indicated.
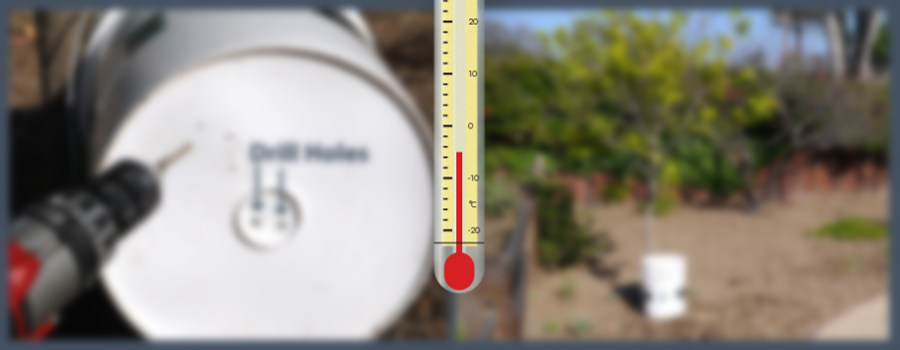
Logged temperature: -5 °C
